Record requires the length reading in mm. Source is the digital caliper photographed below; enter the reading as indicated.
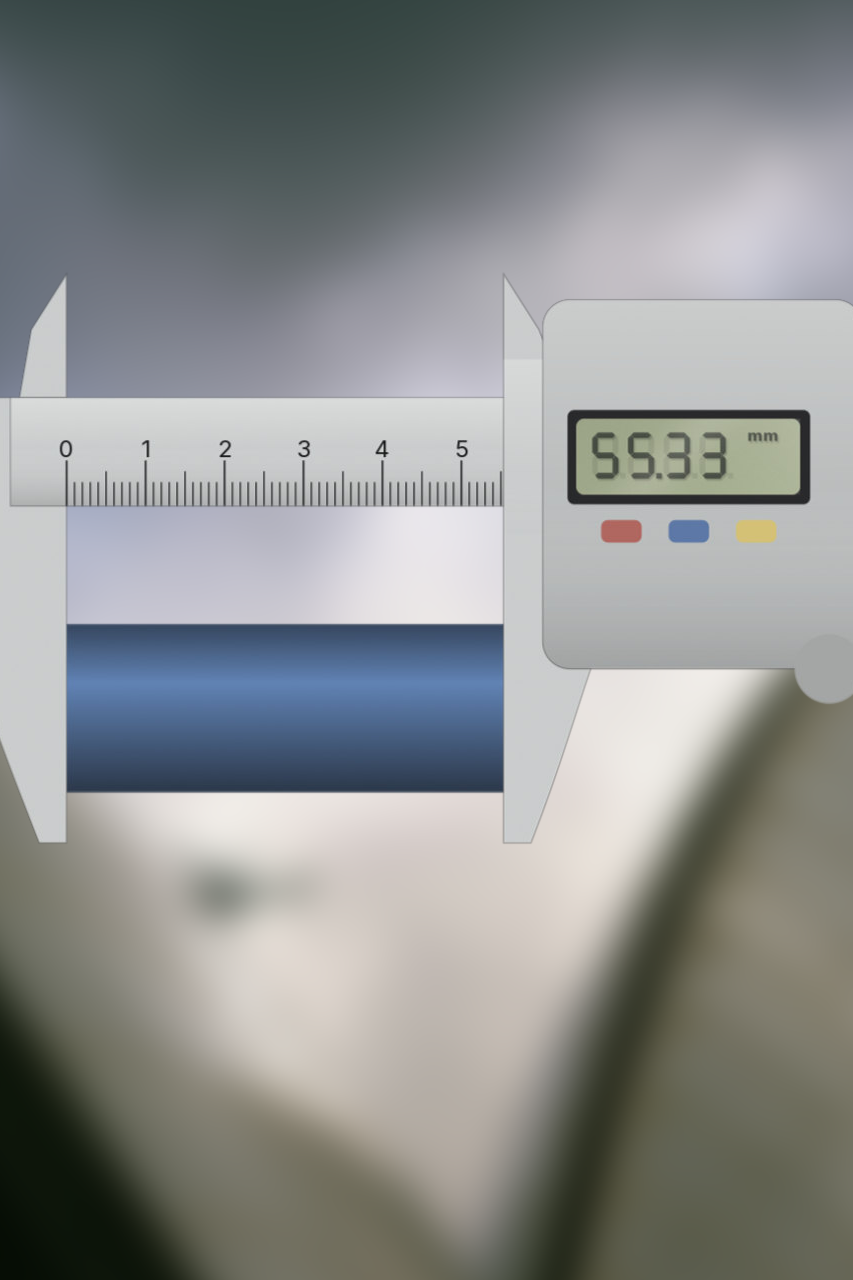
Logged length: 55.33 mm
